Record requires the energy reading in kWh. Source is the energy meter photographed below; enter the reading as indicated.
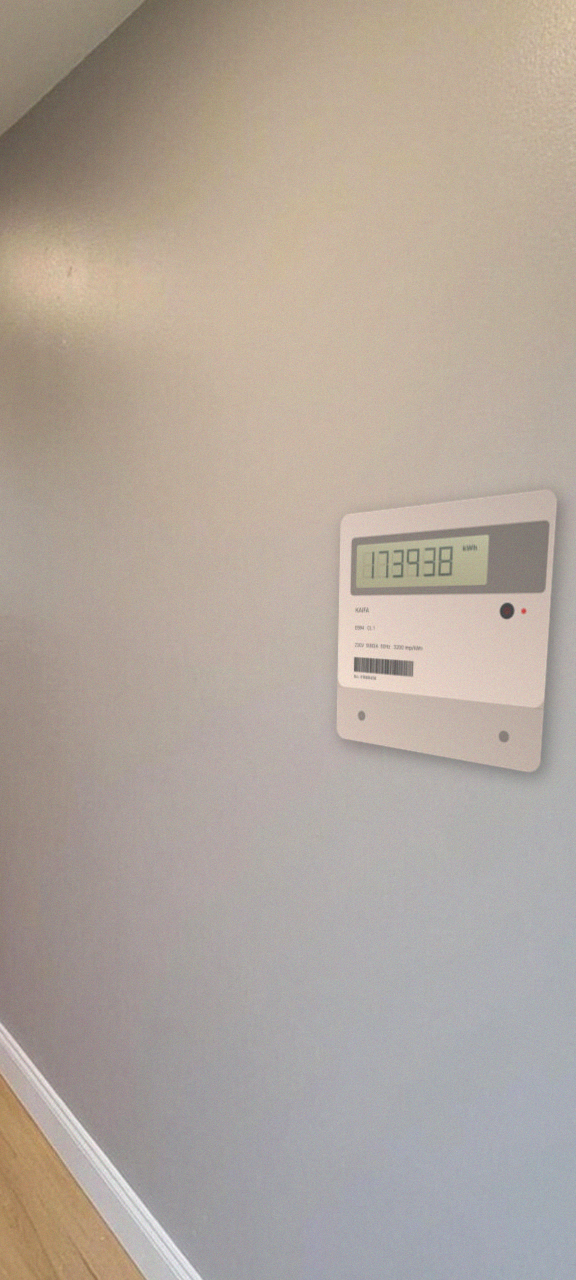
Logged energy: 173938 kWh
